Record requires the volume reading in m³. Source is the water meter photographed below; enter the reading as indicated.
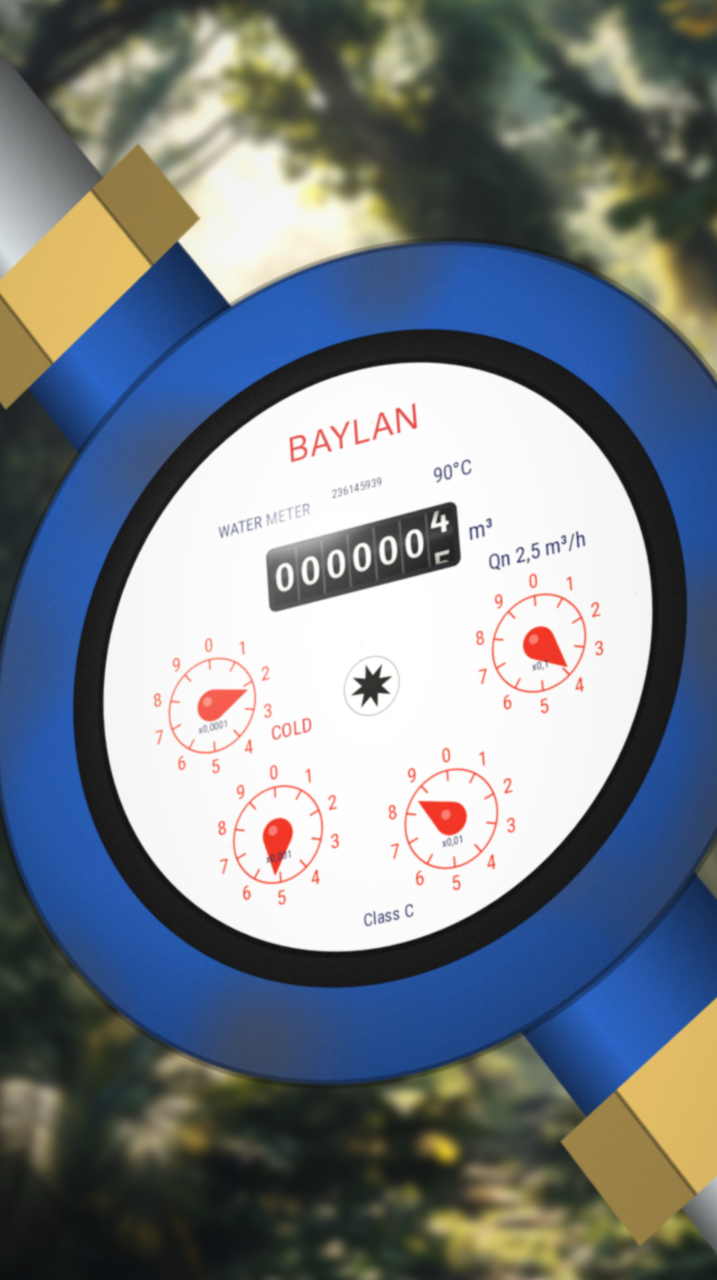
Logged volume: 4.3852 m³
